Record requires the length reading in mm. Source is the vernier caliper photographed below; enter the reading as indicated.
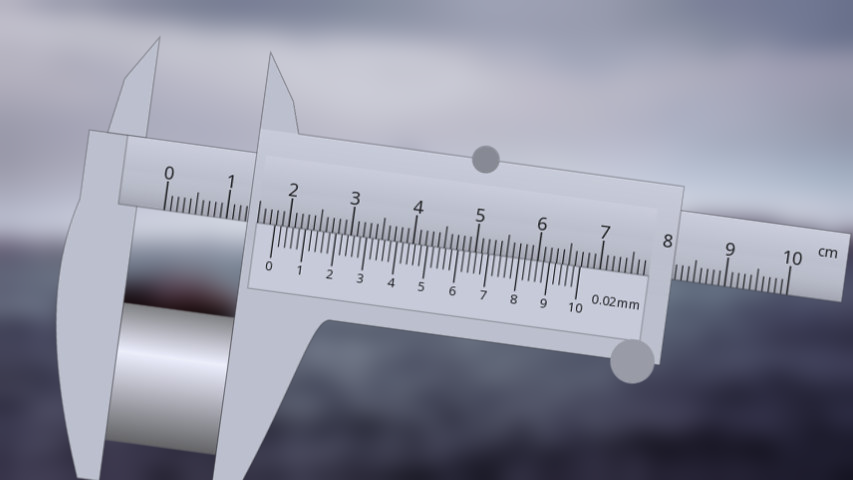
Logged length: 17.8 mm
